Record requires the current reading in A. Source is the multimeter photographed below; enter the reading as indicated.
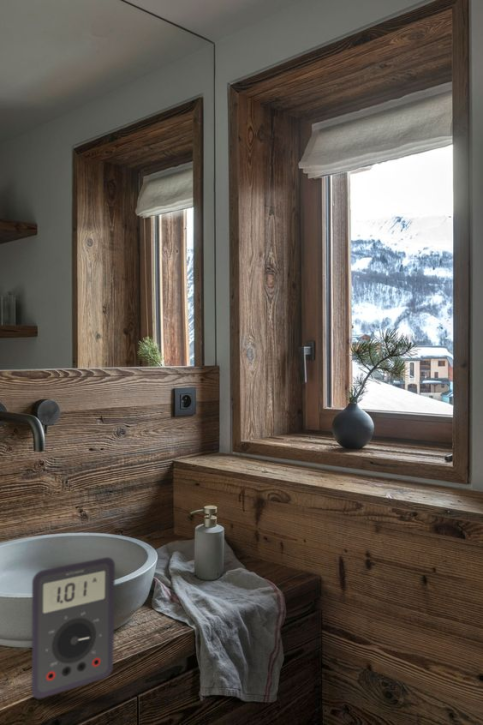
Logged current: 1.01 A
